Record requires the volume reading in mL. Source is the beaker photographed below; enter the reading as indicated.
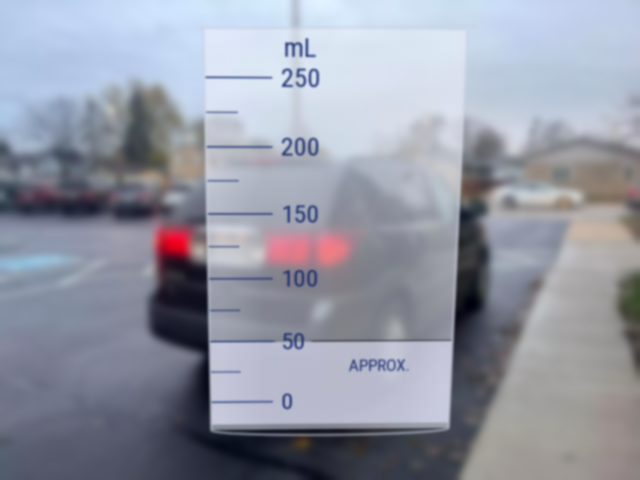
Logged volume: 50 mL
